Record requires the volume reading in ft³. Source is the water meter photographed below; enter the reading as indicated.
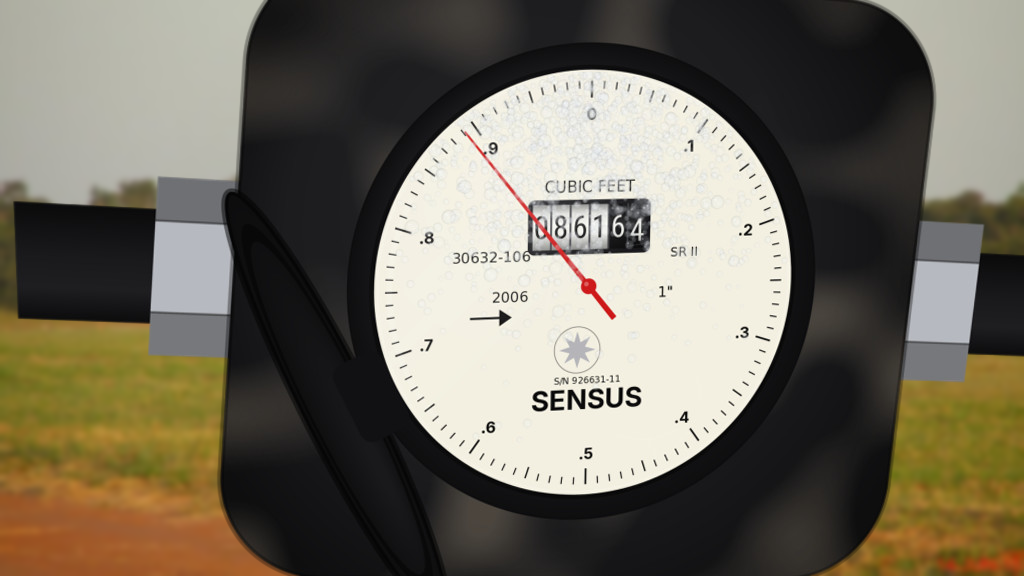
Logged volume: 86163.89 ft³
